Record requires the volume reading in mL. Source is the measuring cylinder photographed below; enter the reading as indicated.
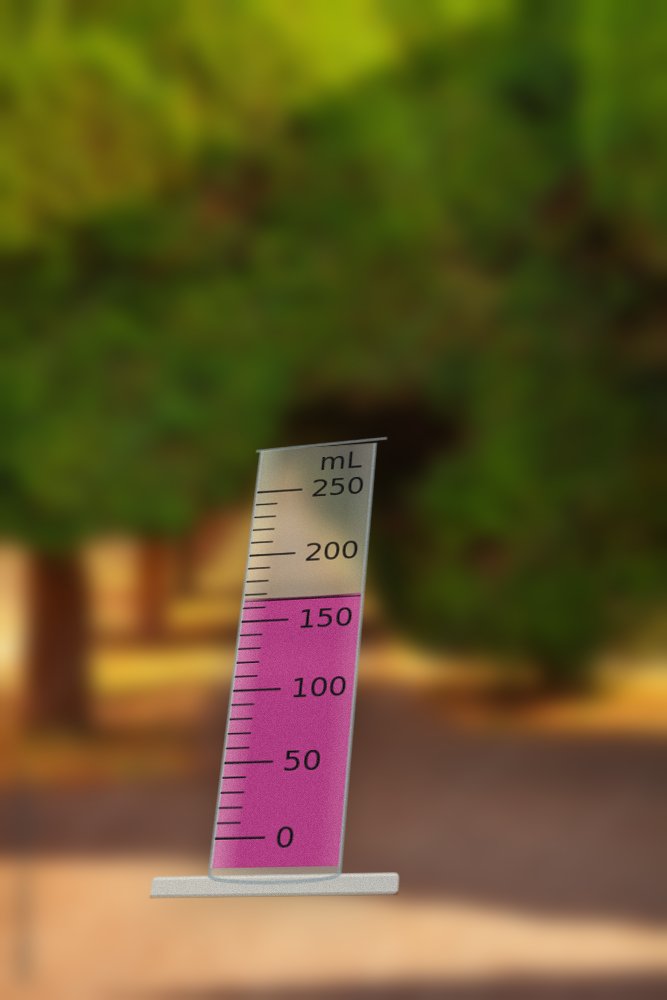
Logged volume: 165 mL
